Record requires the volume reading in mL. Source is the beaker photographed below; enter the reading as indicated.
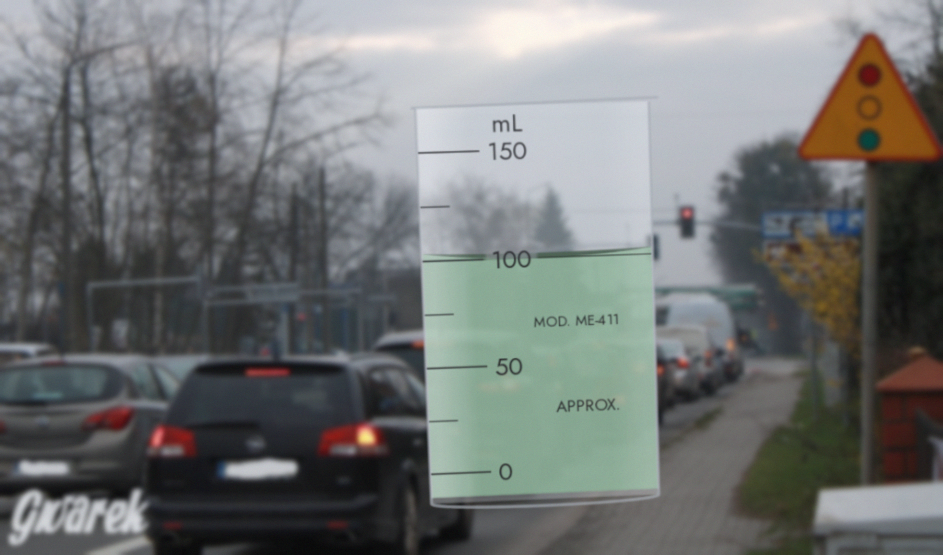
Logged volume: 100 mL
